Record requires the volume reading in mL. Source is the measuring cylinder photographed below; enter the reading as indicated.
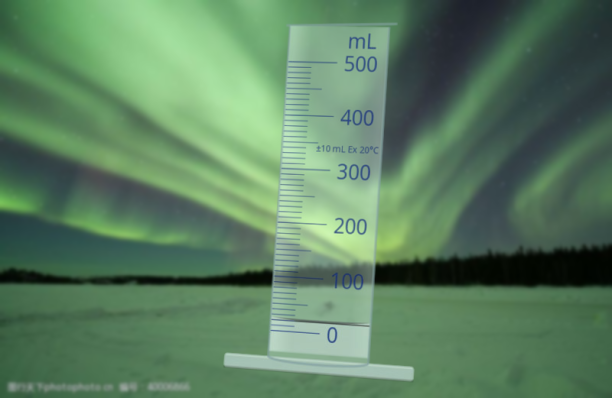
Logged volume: 20 mL
